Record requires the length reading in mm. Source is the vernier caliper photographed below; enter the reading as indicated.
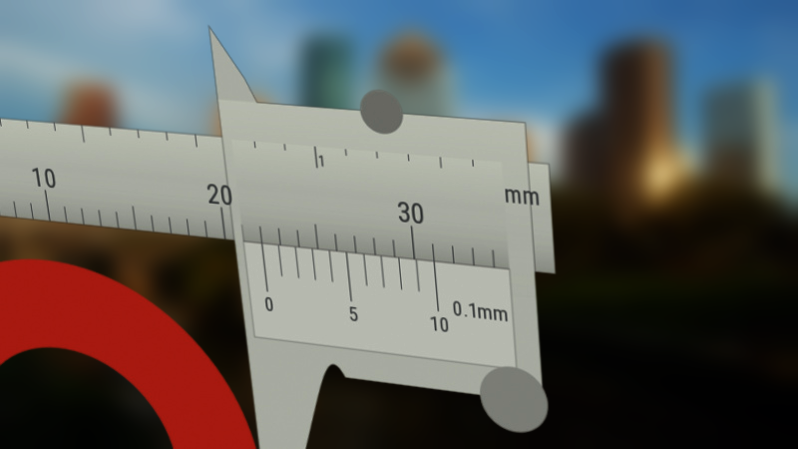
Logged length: 22.0 mm
